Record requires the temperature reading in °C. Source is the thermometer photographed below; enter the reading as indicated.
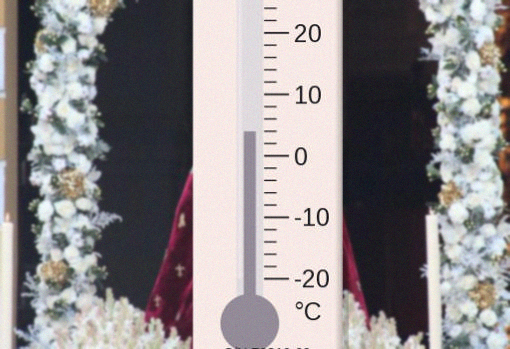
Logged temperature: 4 °C
